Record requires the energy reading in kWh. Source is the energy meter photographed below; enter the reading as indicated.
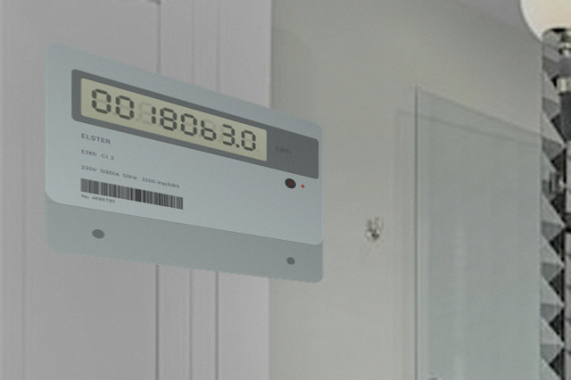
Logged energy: 18063.0 kWh
